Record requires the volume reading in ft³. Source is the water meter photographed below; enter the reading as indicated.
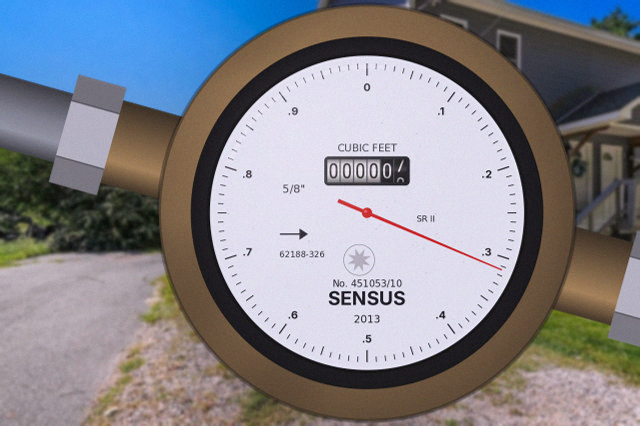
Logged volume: 7.31 ft³
